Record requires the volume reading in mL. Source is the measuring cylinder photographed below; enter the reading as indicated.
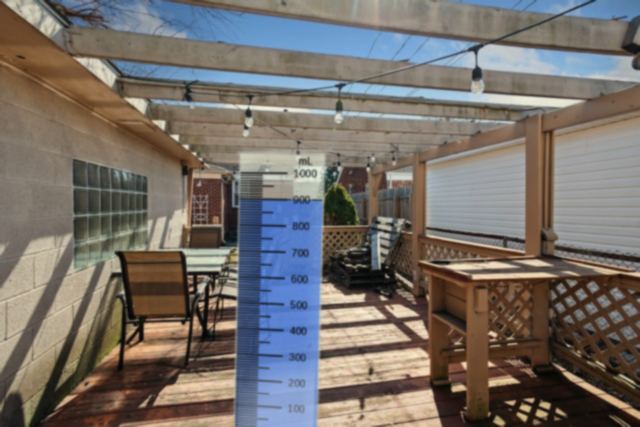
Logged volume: 900 mL
